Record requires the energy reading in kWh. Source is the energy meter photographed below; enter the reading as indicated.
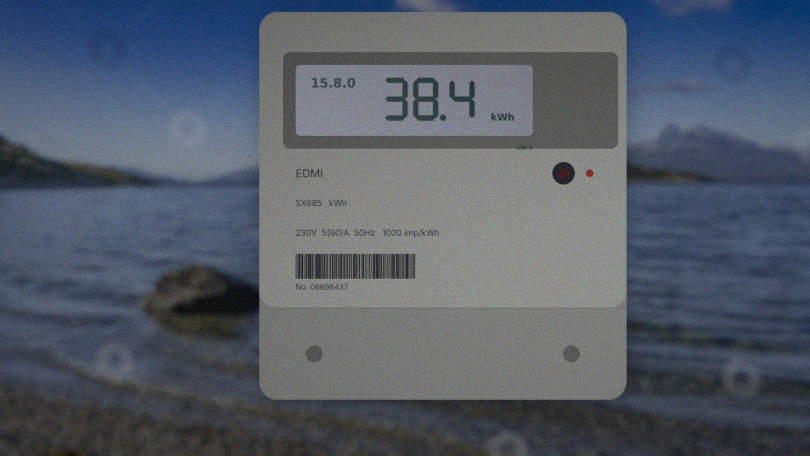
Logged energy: 38.4 kWh
